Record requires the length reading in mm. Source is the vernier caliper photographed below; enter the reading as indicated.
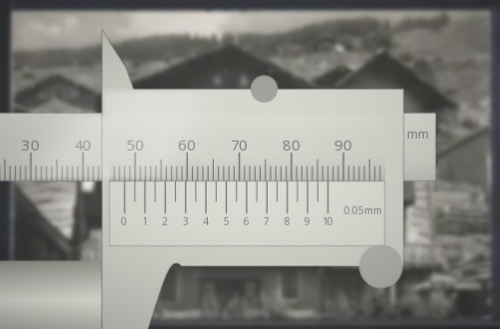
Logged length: 48.0 mm
